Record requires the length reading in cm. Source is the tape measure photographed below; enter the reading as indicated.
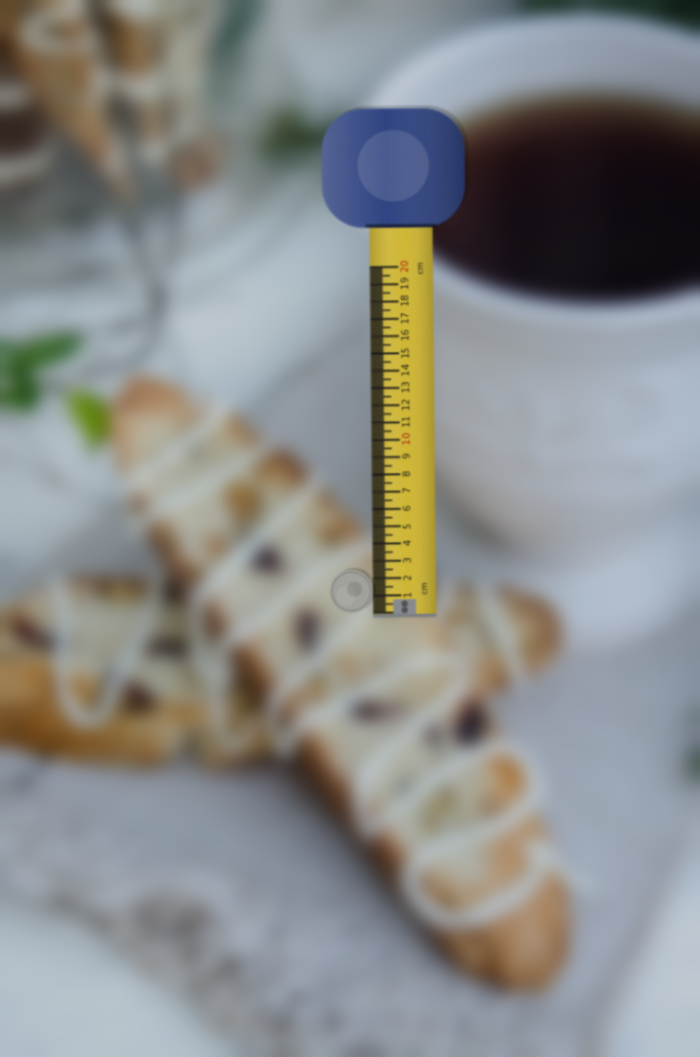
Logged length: 2.5 cm
